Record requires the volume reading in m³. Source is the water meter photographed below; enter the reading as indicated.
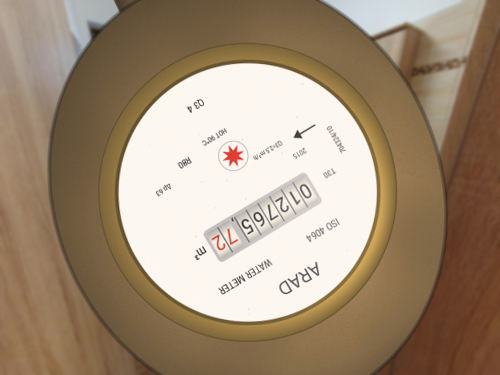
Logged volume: 12765.72 m³
